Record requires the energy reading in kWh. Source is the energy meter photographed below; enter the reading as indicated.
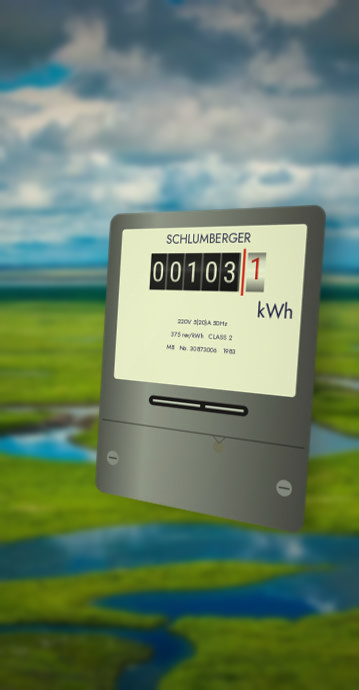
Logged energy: 103.1 kWh
